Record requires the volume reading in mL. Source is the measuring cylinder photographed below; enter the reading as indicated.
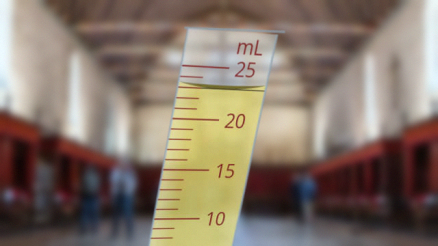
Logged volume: 23 mL
